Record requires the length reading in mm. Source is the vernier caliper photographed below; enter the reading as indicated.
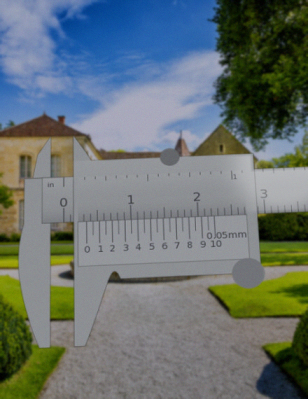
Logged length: 3.4 mm
